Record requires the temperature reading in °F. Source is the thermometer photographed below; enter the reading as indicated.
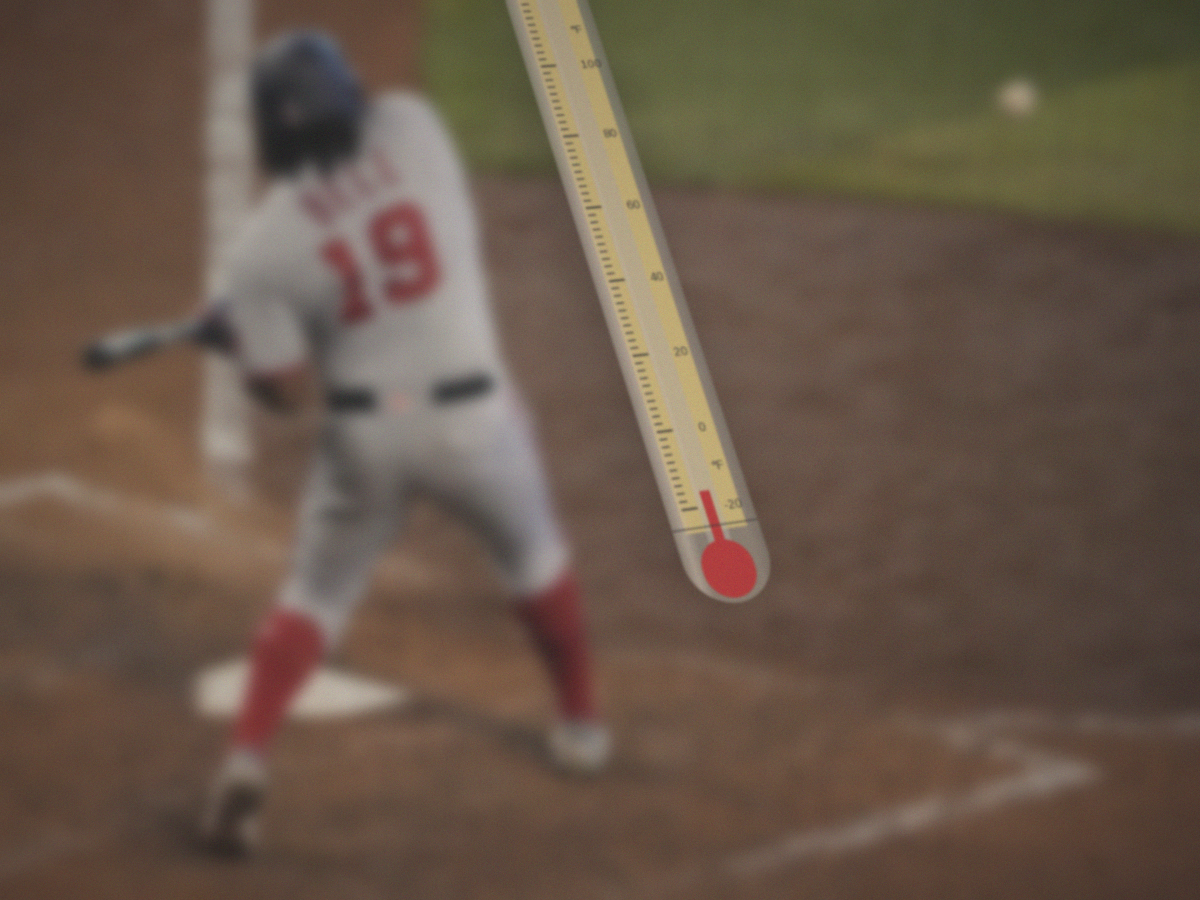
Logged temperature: -16 °F
